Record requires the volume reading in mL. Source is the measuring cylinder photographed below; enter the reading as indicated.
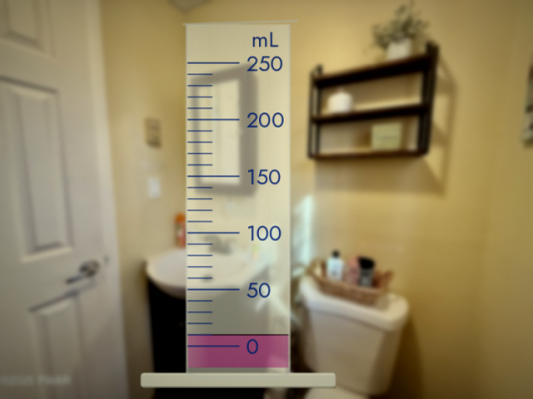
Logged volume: 10 mL
